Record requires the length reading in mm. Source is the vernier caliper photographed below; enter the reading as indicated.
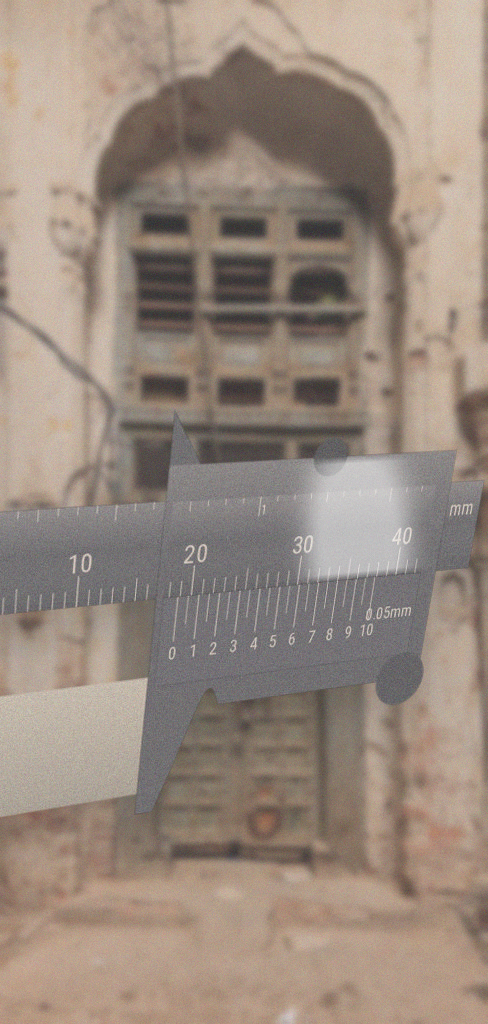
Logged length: 18.8 mm
